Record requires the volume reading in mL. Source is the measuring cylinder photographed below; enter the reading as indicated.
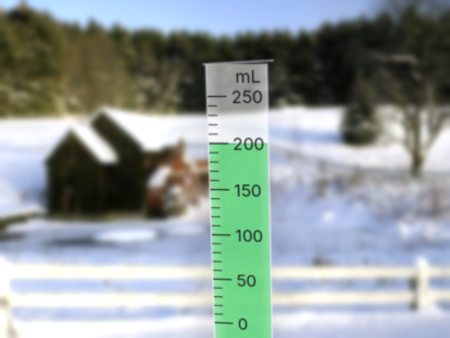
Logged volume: 200 mL
